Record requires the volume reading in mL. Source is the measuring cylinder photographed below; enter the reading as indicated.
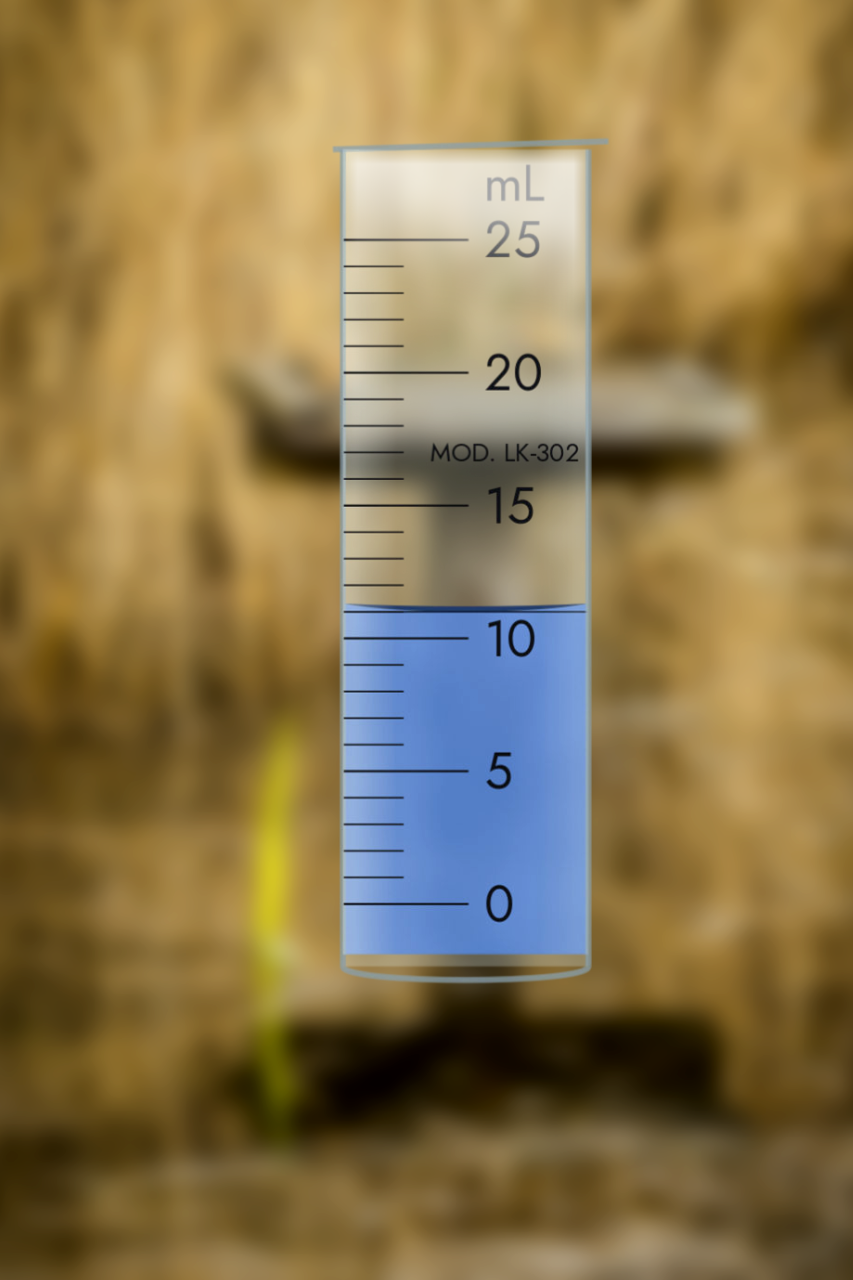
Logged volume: 11 mL
